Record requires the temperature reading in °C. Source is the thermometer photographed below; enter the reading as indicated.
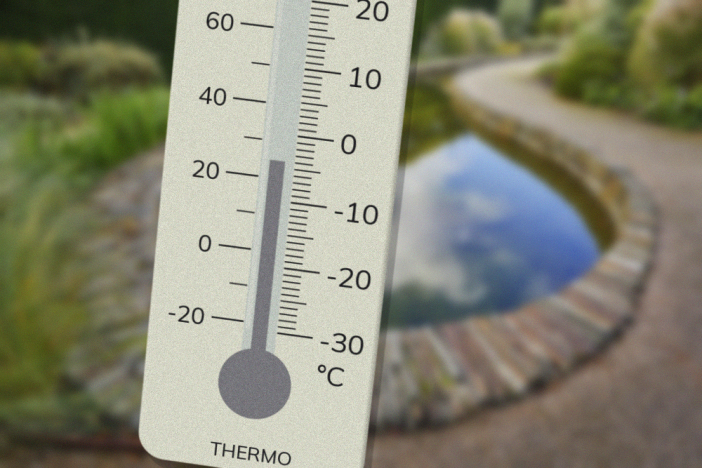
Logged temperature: -4 °C
